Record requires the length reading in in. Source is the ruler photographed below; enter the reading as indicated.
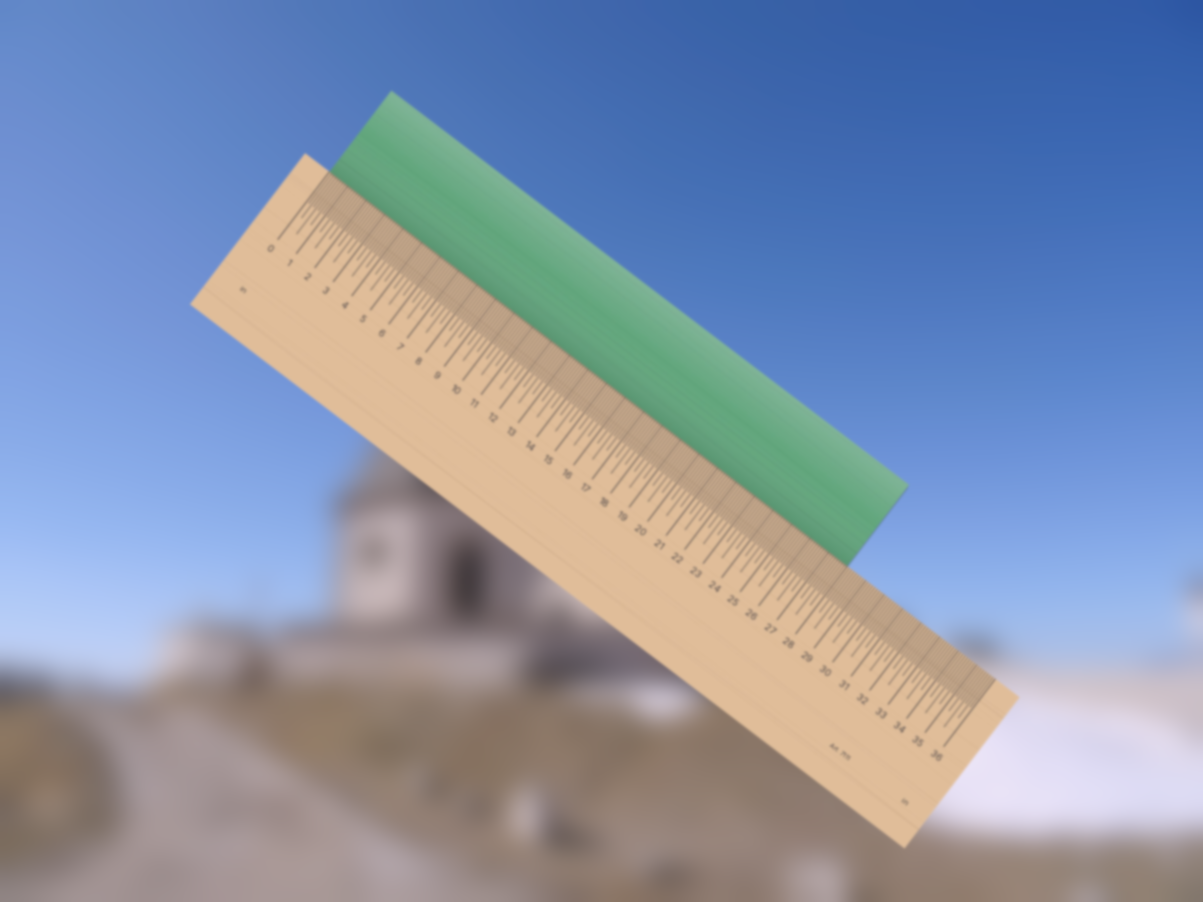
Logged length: 28 in
